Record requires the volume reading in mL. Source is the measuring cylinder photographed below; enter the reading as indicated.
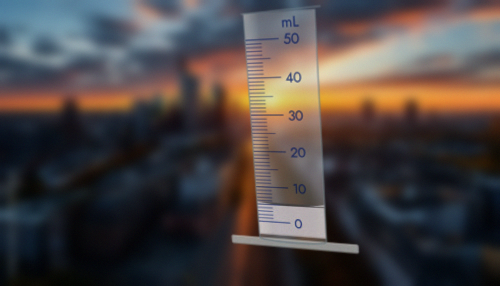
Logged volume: 5 mL
